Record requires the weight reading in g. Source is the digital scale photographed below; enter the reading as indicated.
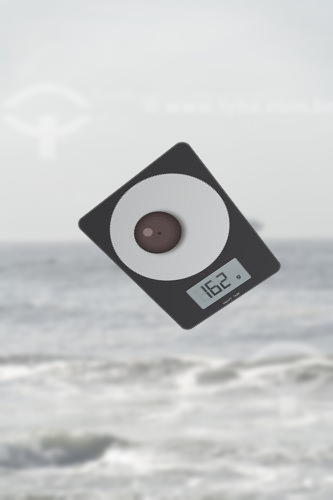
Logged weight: 162 g
